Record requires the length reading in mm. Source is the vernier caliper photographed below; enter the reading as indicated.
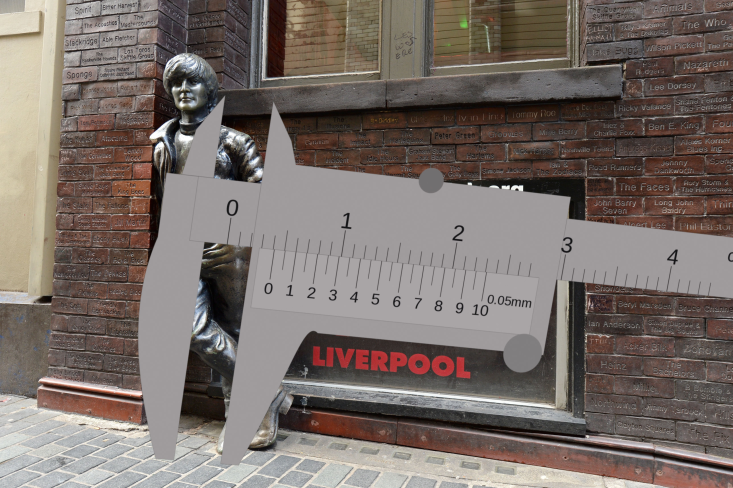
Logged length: 4.1 mm
